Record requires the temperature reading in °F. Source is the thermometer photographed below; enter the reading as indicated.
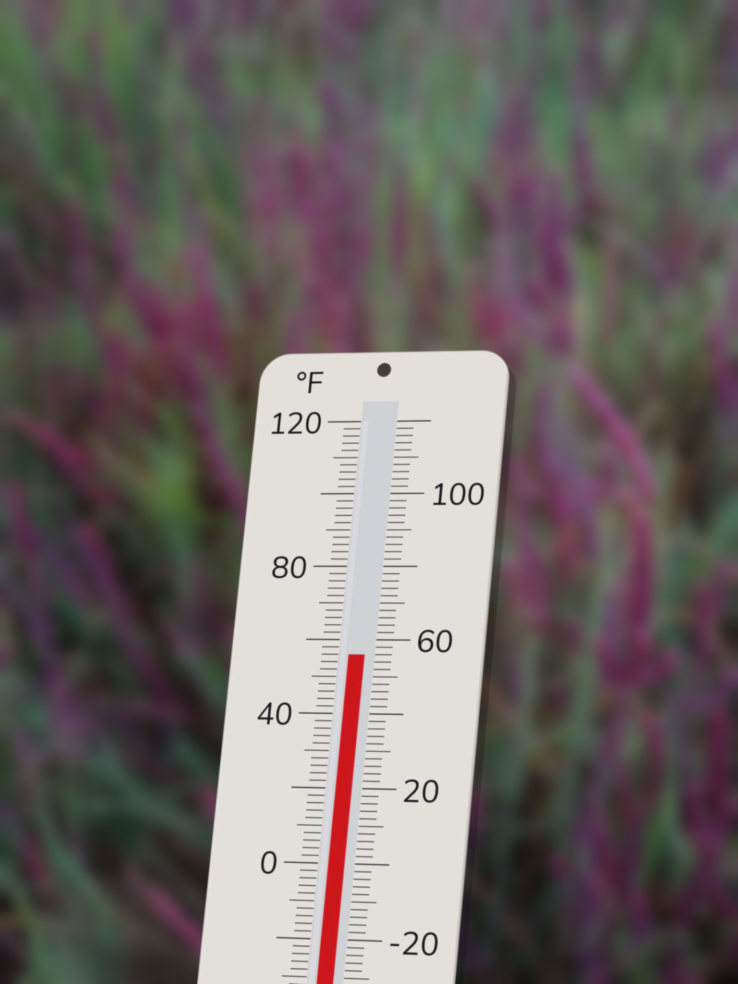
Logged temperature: 56 °F
